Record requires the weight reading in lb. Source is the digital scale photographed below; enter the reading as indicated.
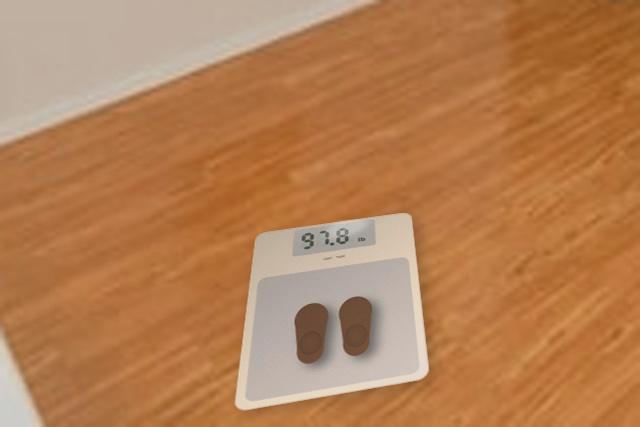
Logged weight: 97.8 lb
